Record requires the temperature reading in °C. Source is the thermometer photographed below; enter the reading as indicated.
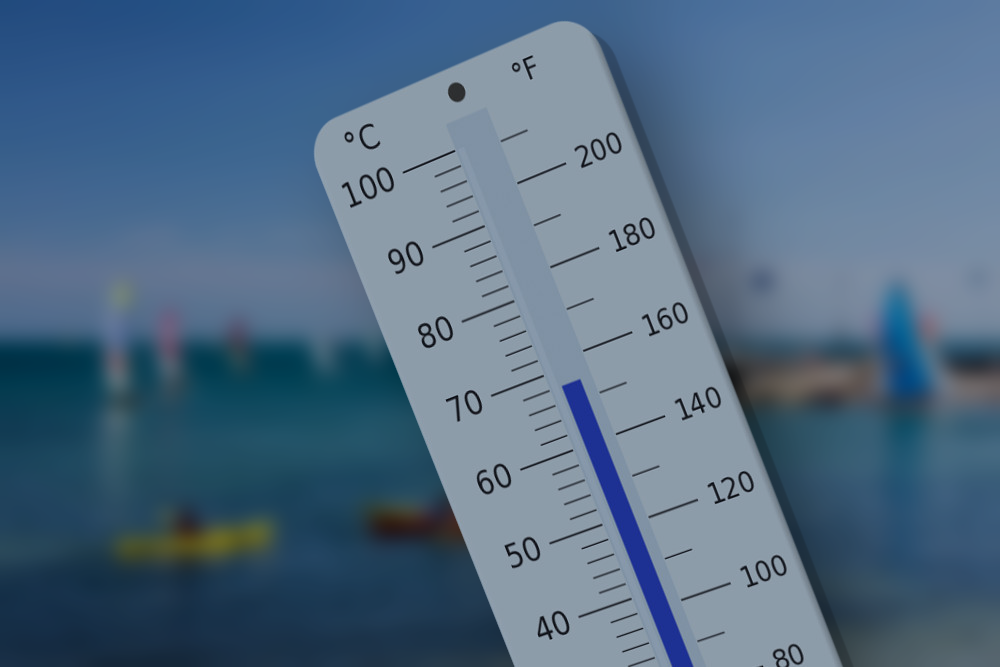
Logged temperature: 68 °C
